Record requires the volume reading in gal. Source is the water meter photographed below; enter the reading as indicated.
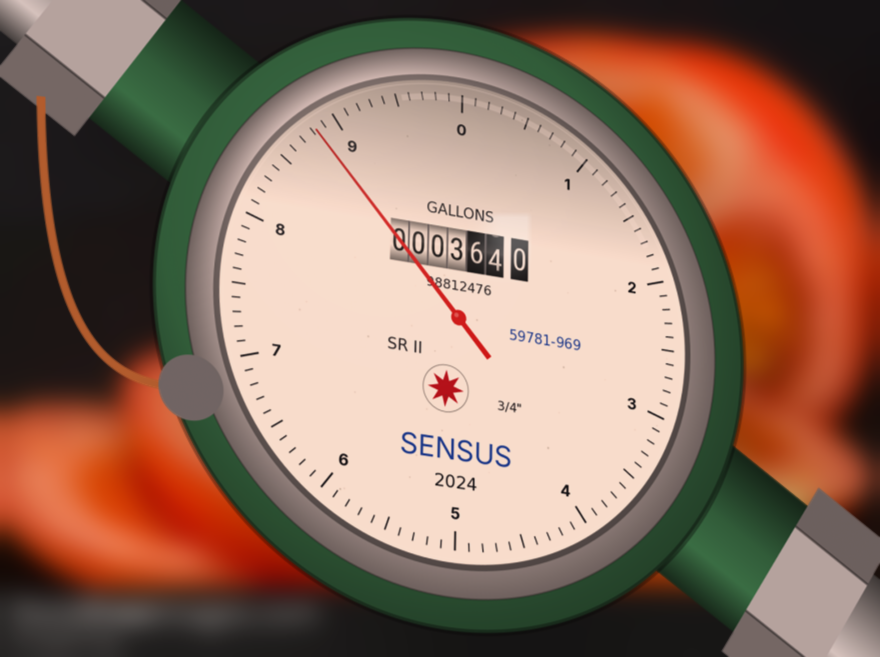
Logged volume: 3638.8 gal
